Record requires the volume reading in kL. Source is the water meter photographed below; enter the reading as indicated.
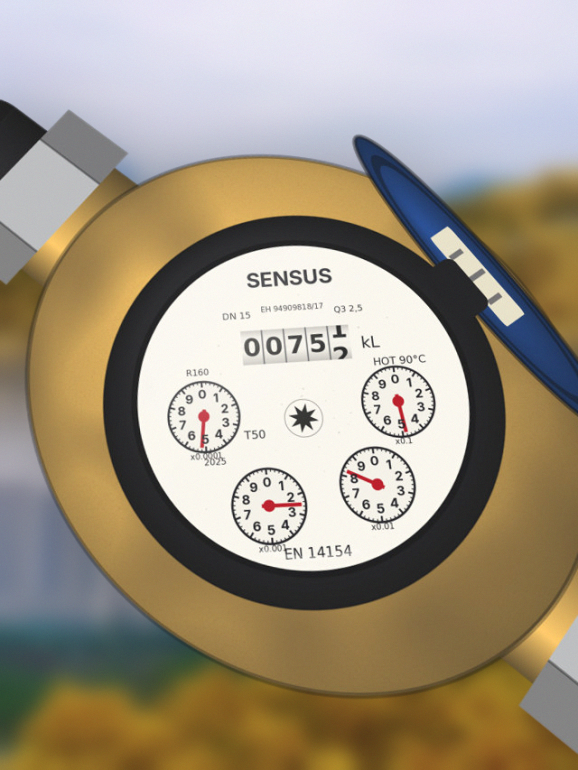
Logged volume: 751.4825 kL
